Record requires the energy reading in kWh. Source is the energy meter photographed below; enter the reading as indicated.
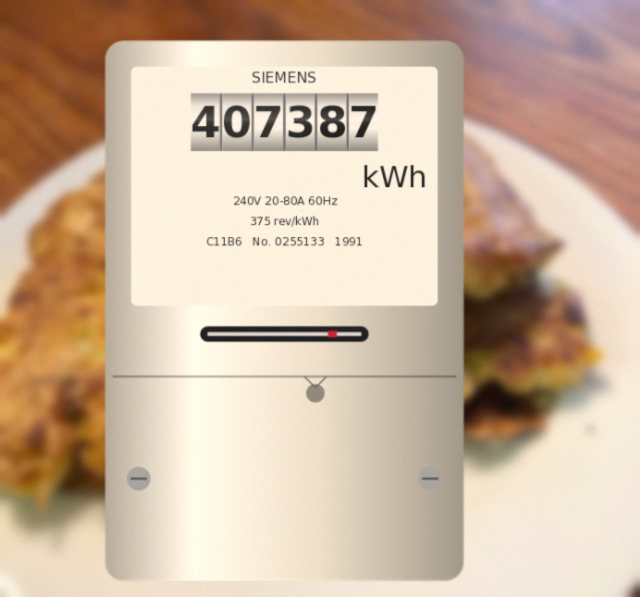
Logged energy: 407387 kWh
